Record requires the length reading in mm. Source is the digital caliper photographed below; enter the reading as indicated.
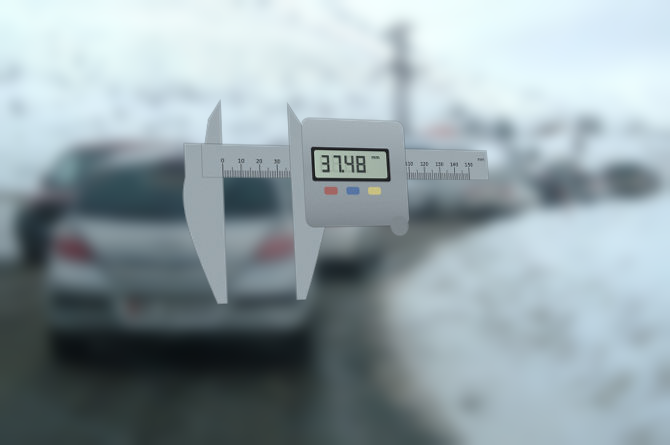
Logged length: 37.48 mm
